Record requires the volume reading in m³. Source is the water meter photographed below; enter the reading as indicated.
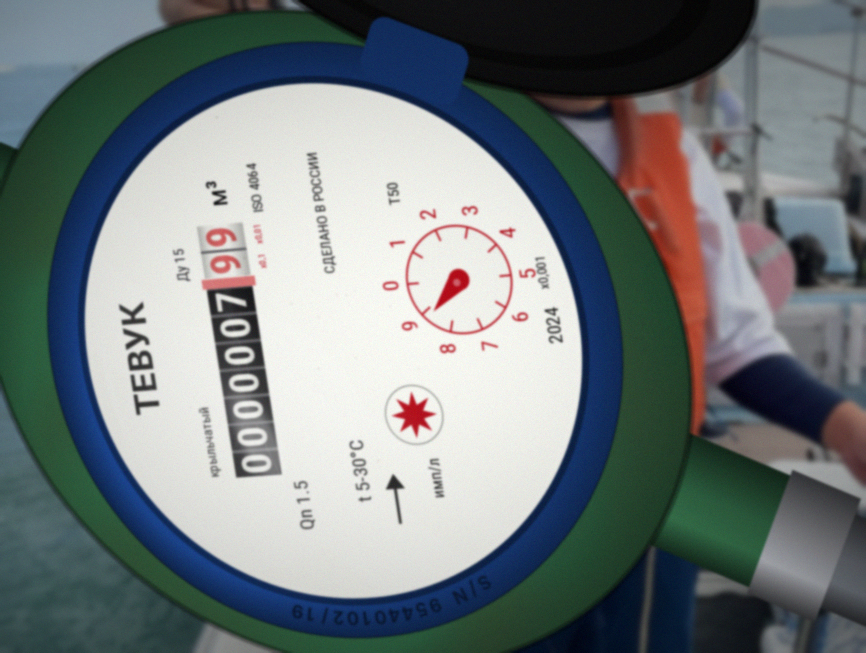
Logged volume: 7.998 m³
